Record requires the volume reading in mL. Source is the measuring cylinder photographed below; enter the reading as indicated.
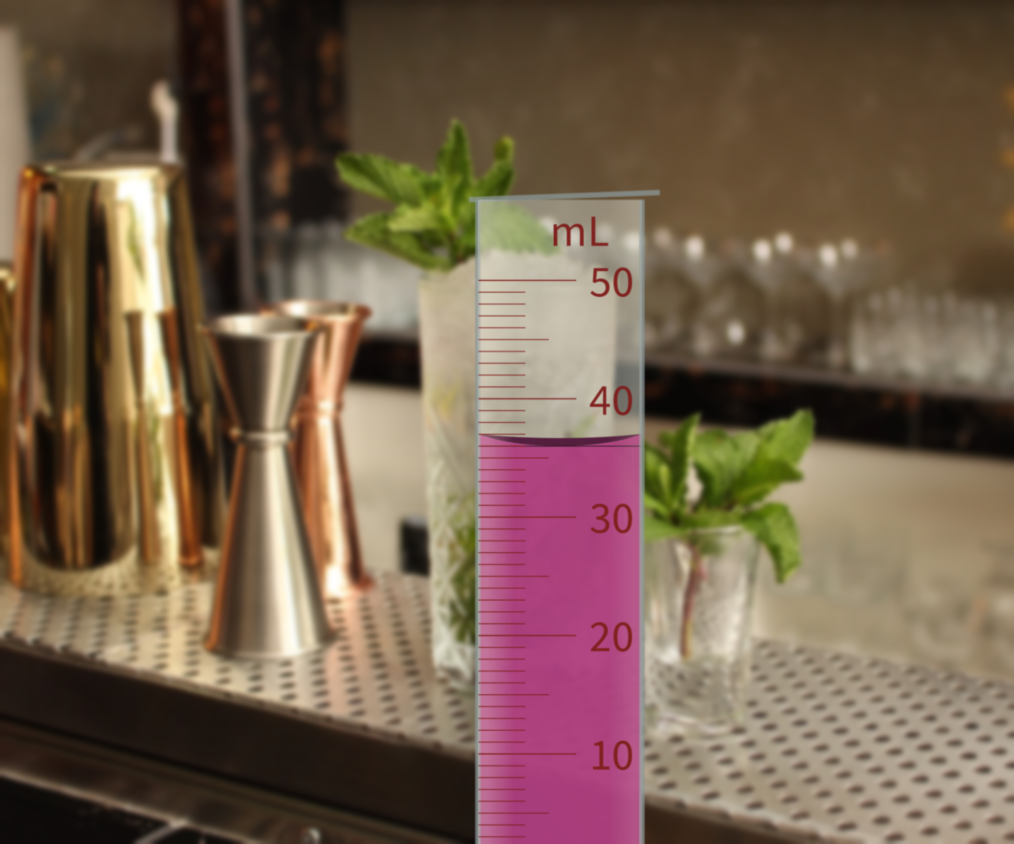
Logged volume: 36 mL
